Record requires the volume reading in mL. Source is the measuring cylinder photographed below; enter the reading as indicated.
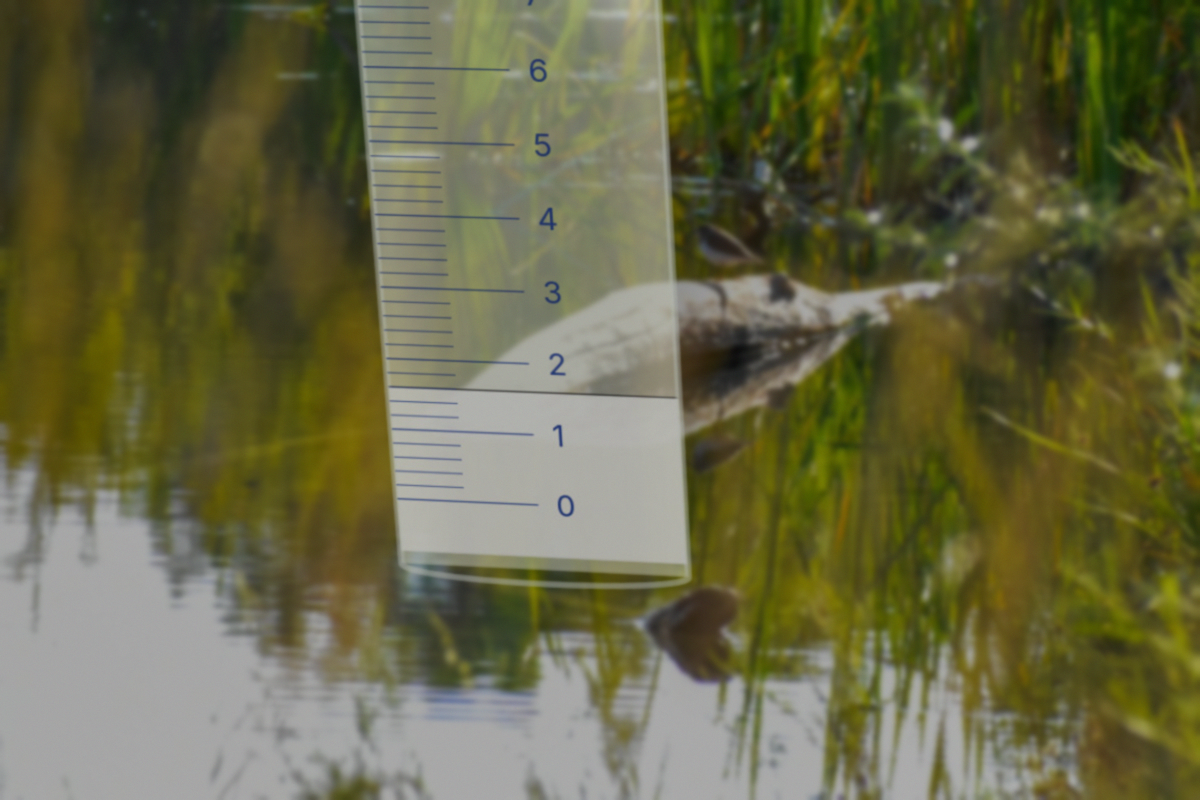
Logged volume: 1.6 mL
